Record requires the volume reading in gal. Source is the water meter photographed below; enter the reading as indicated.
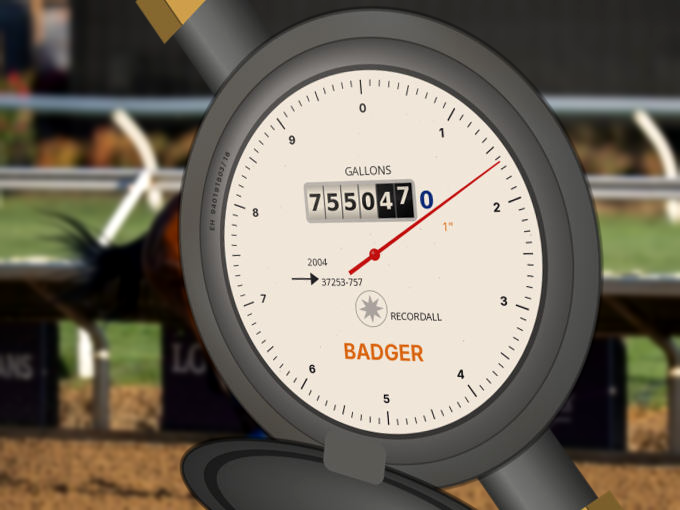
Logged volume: 7550471.6 gal
